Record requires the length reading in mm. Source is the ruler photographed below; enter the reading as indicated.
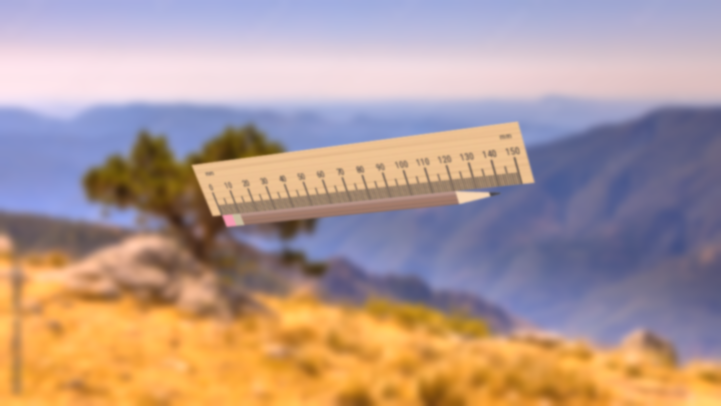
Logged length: 140 mm
